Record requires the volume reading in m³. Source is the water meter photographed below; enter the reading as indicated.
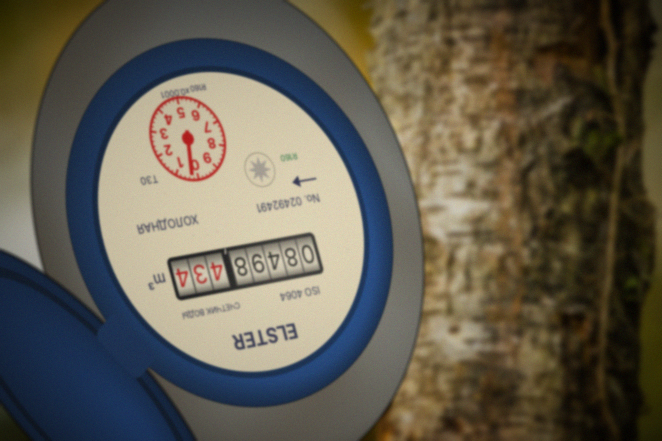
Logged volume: 8498.4340 m³
